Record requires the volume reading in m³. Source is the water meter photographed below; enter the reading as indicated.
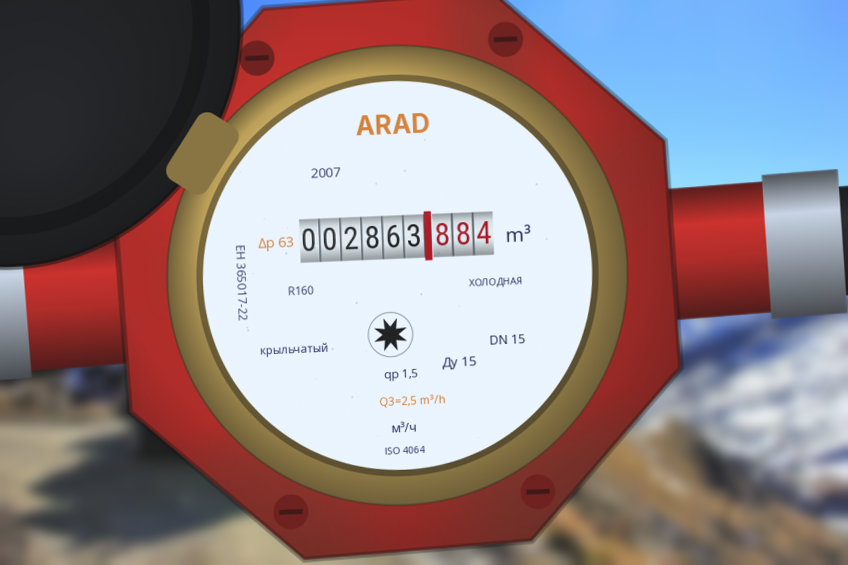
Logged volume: 2863.884 m³
